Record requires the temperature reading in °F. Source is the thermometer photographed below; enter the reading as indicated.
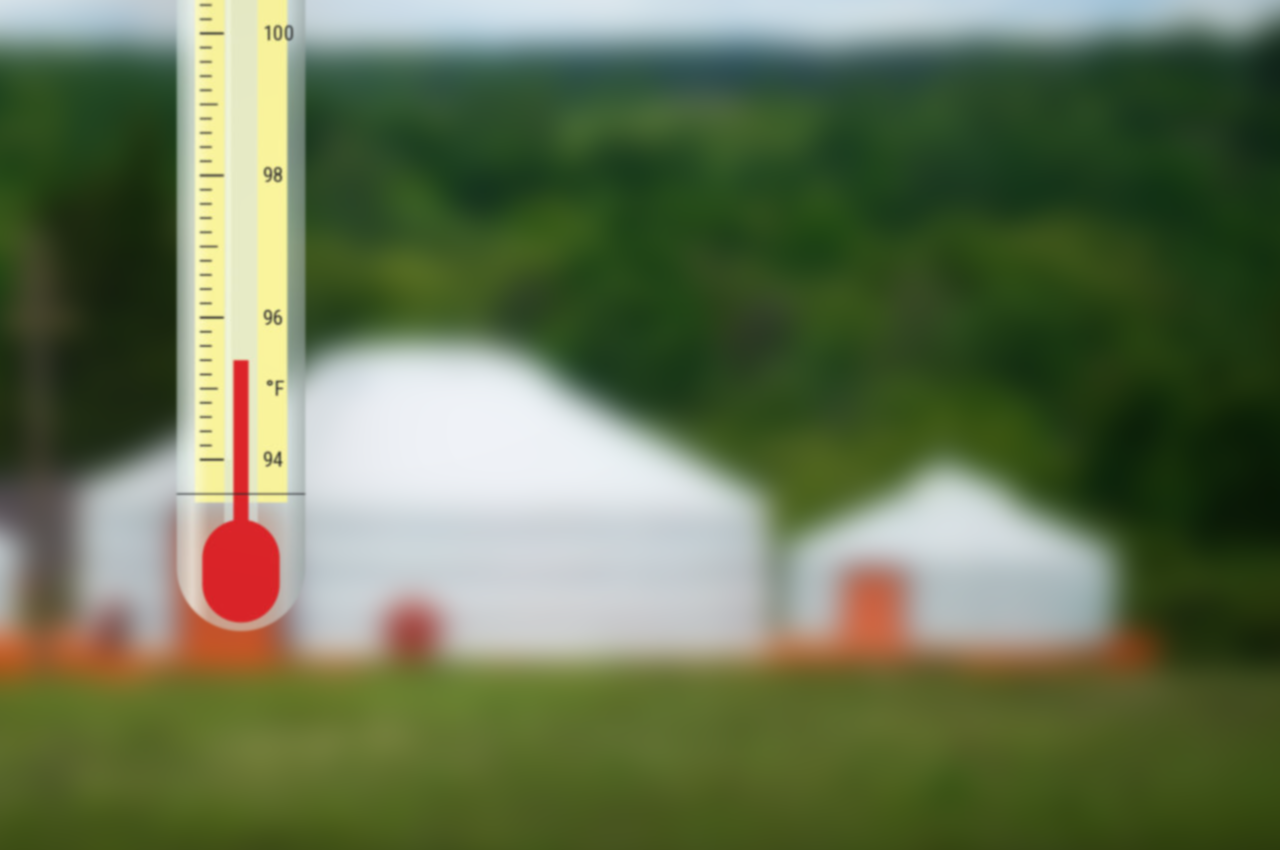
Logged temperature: 95.4 °F
